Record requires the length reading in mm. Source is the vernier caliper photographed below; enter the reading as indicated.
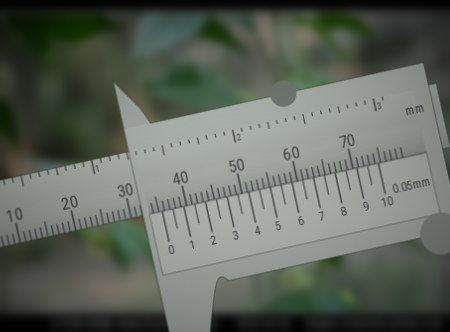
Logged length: 35.6 mm
